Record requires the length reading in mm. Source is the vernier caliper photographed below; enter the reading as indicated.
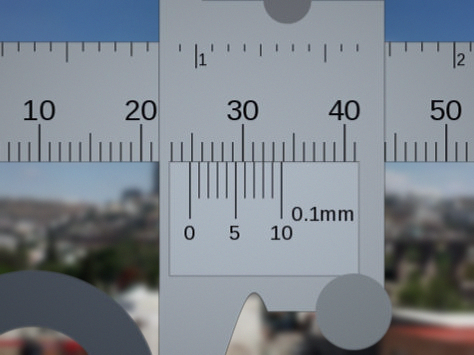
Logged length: 24.8 mm
